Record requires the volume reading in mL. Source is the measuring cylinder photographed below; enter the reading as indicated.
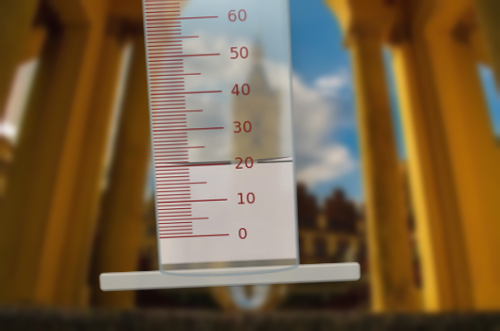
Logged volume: 20 mL
